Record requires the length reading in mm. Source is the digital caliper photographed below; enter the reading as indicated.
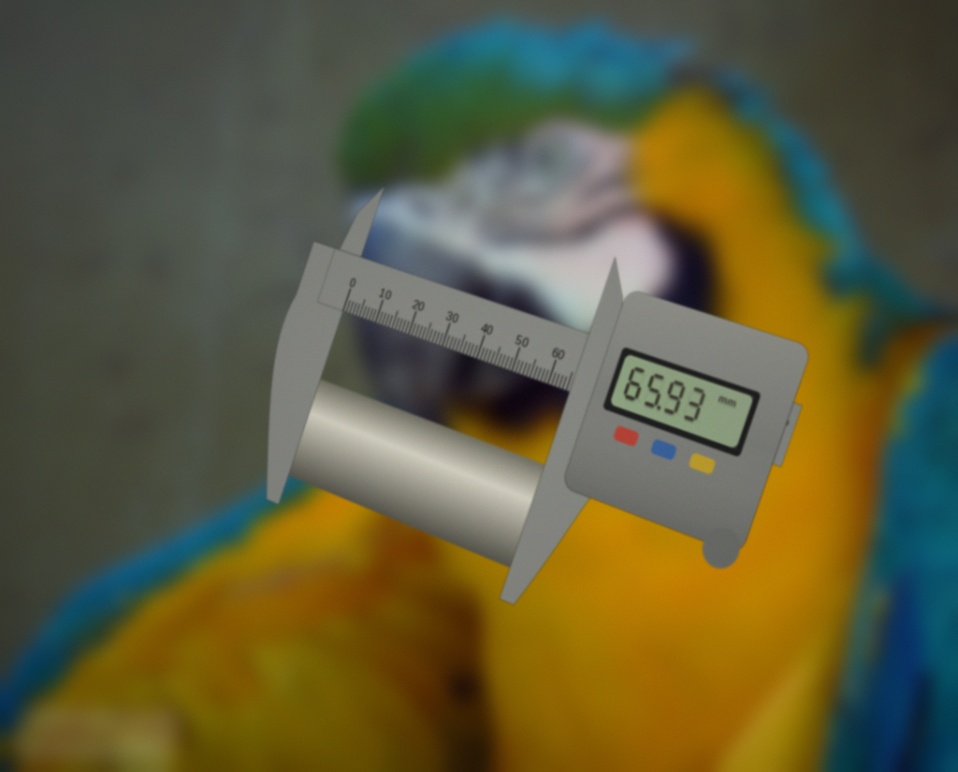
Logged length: 65.93 mm
